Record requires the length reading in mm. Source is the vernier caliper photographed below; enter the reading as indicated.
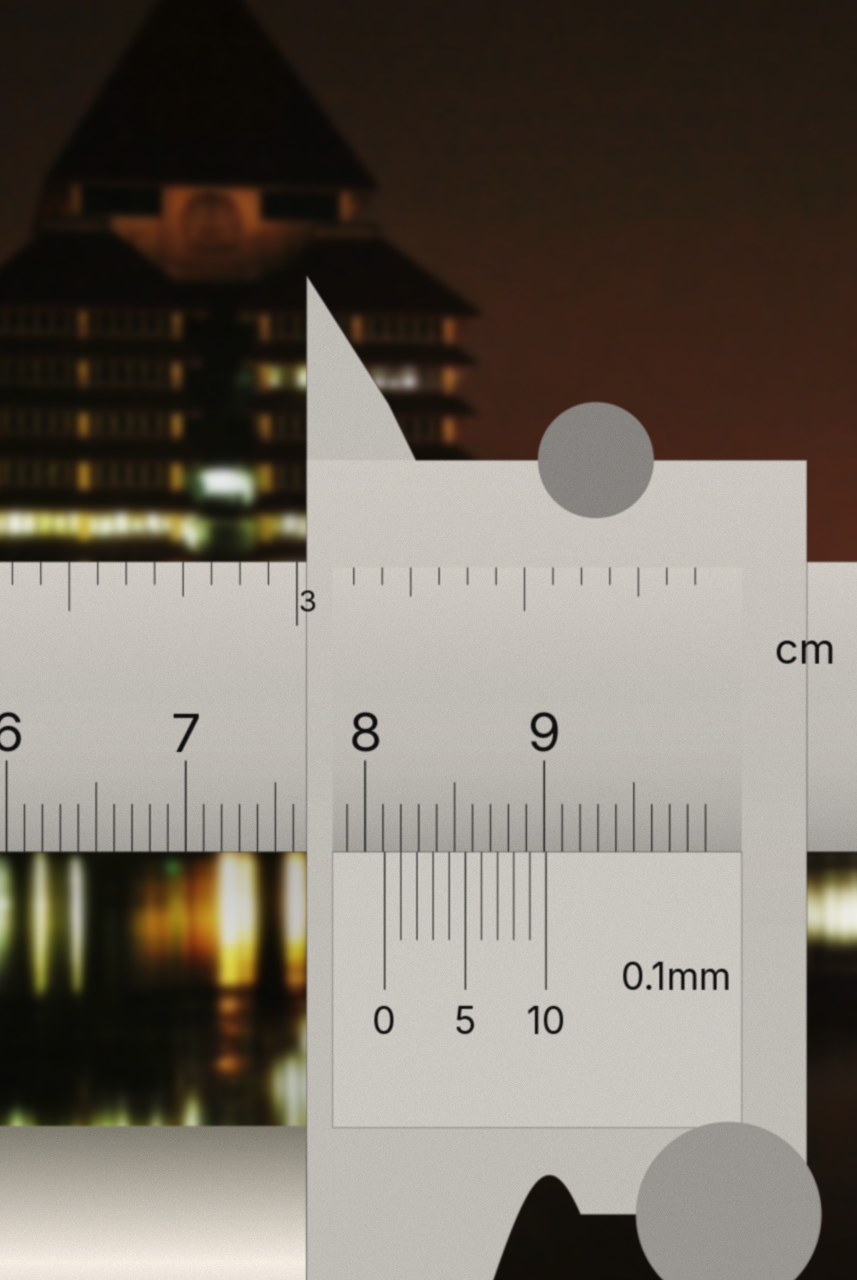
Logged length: 81.1 mm
